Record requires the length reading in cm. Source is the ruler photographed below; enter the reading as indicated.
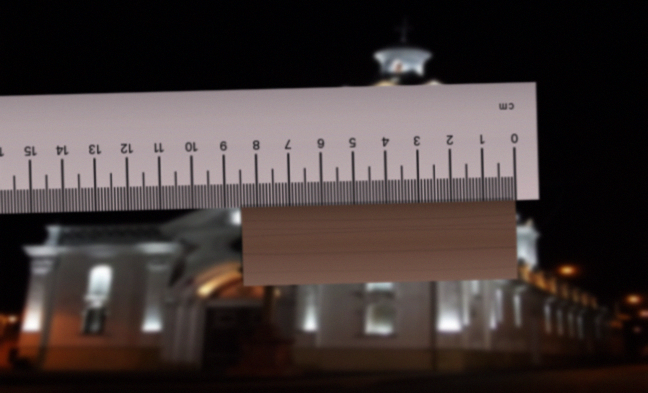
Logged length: 8.5 cm
